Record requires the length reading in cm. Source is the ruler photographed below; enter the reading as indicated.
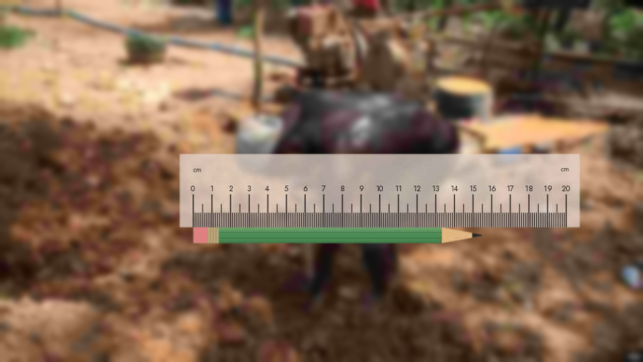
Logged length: 15.5 cm
